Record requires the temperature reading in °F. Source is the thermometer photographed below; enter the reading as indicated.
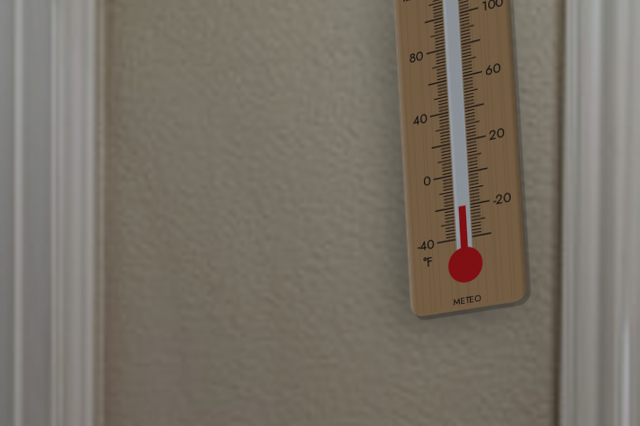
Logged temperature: -20 °F
